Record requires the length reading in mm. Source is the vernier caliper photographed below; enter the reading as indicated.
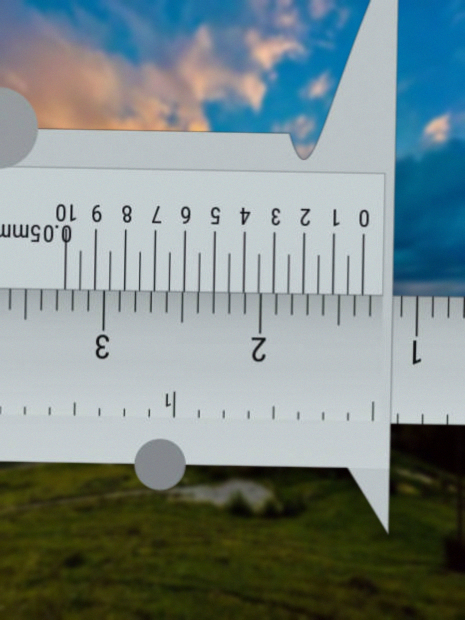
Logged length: 13.5 mm
